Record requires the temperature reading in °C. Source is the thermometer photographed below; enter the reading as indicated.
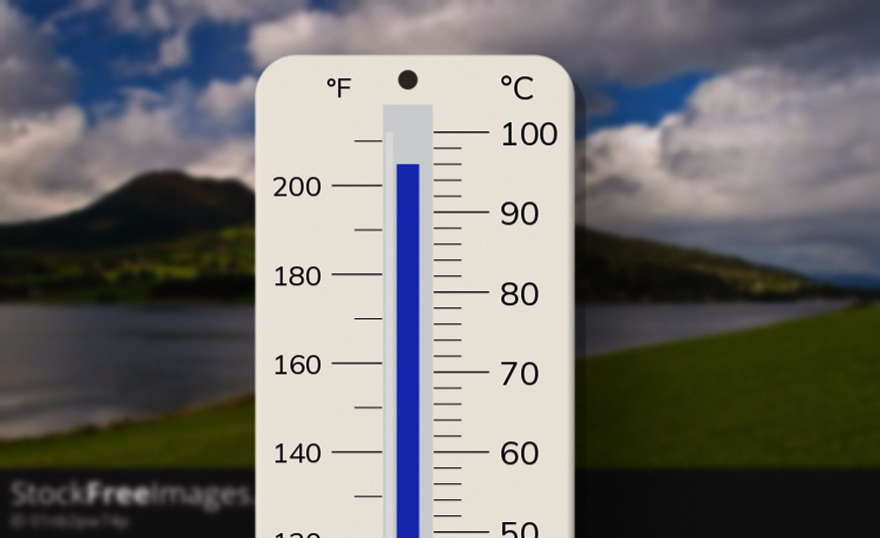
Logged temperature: 96 °C
